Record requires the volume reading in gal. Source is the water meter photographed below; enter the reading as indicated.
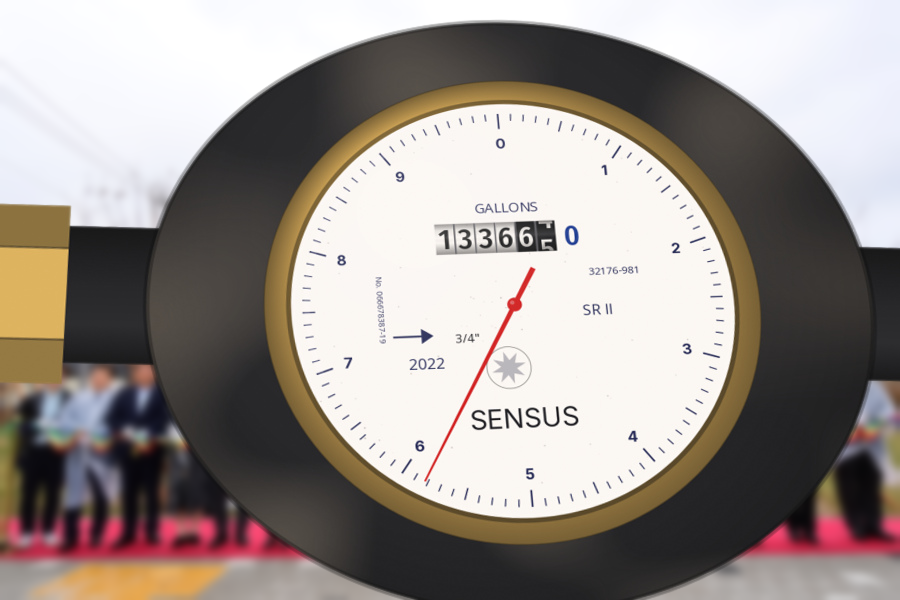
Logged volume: 1336645.8 gal
